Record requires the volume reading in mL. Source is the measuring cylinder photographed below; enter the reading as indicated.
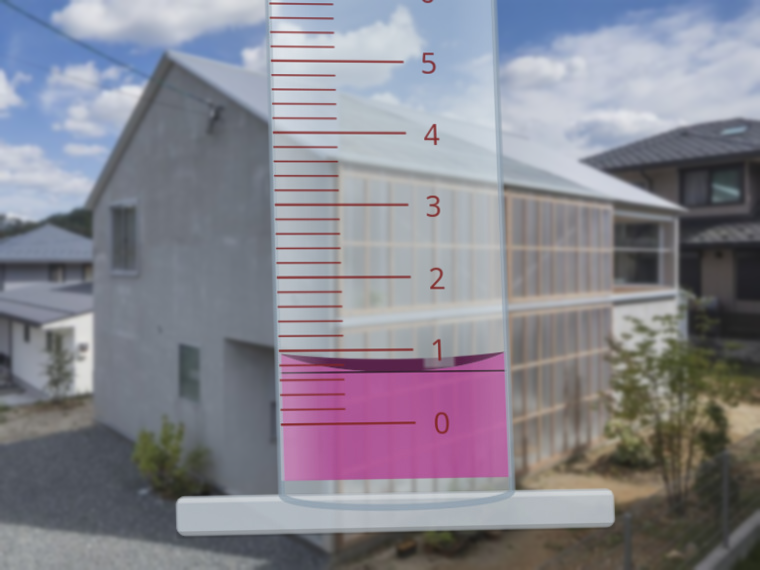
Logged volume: 0.7 mL
